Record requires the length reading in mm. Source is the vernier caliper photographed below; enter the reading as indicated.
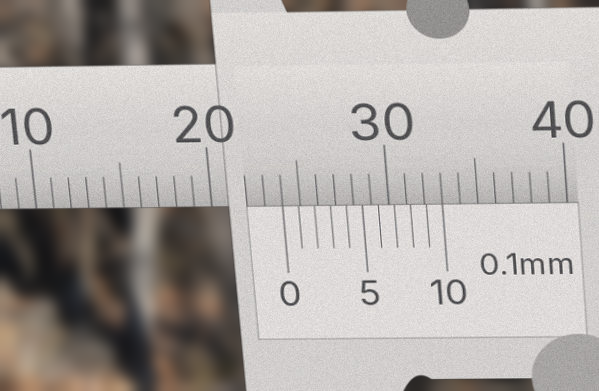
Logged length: 24.0 mm
